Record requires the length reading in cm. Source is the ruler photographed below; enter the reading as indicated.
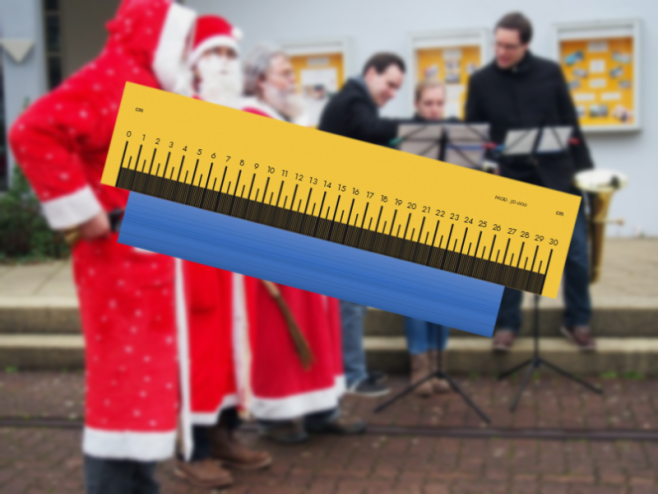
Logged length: 26.5 cm
